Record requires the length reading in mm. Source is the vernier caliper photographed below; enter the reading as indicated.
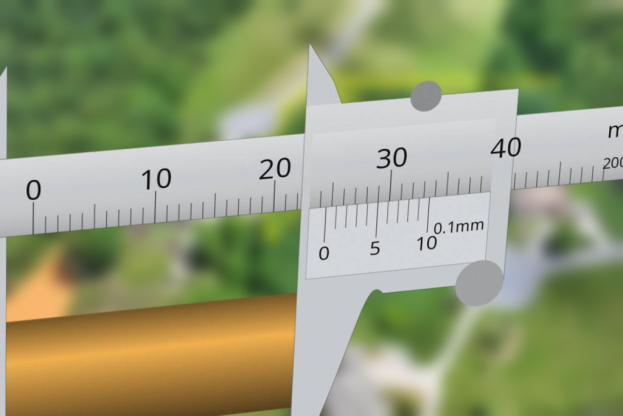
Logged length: 24.5 mm
